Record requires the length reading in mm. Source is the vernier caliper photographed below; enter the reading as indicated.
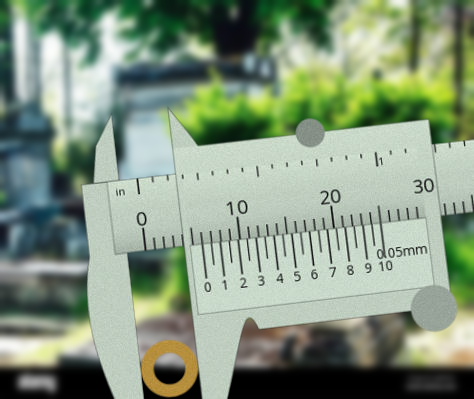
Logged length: 6.0 mm
